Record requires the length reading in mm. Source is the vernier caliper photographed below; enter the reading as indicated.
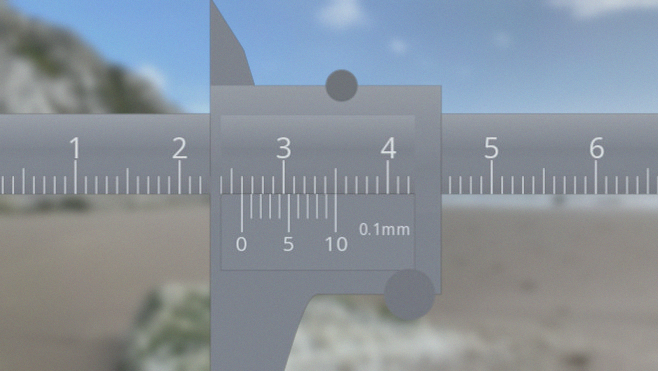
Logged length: 26.0 mm
